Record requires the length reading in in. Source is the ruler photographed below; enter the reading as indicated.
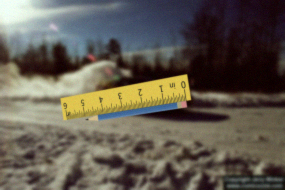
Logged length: 5 in
